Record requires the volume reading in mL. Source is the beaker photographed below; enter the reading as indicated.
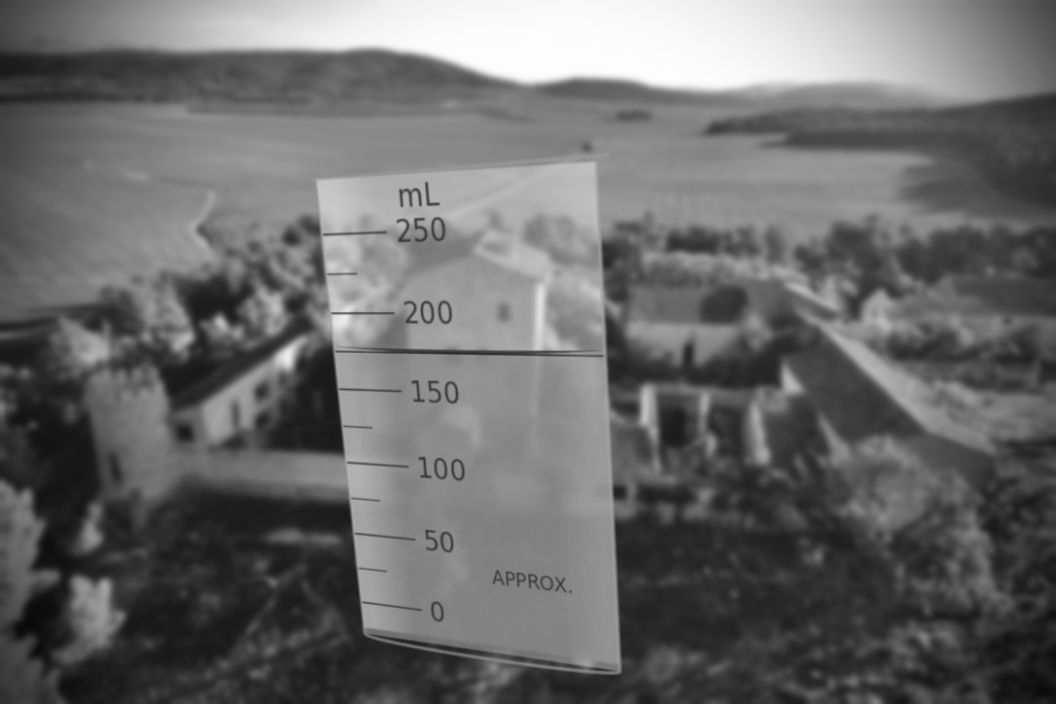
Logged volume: 175 mL
